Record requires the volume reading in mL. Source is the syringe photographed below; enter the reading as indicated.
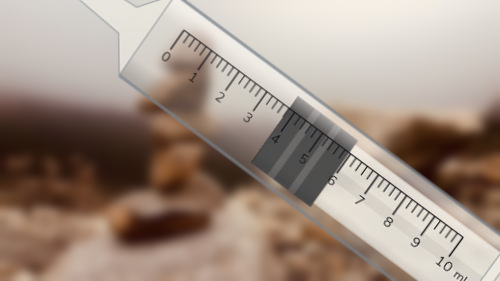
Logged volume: 3.8 mL
